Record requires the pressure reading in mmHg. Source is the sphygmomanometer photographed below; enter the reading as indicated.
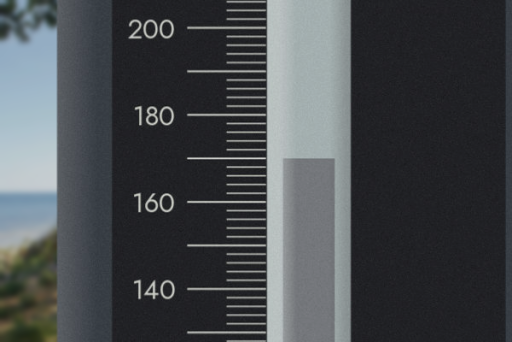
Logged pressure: 170 mmHg
